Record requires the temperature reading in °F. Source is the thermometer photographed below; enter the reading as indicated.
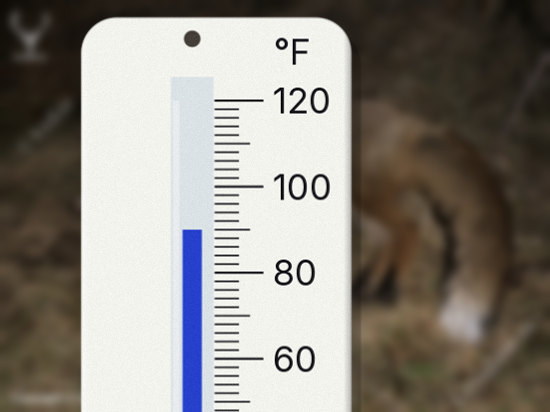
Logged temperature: 90 °F
